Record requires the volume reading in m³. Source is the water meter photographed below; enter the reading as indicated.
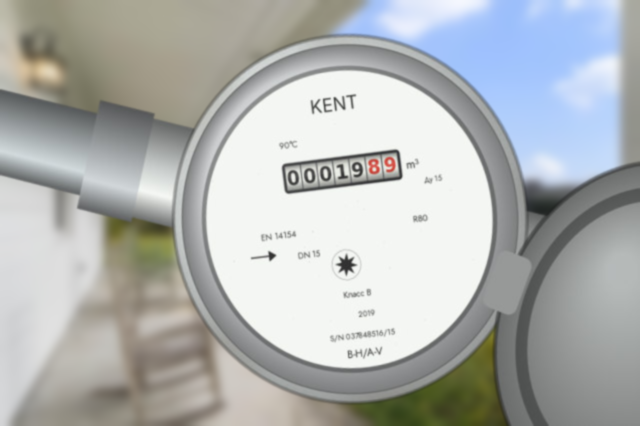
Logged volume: 19.89 m³
